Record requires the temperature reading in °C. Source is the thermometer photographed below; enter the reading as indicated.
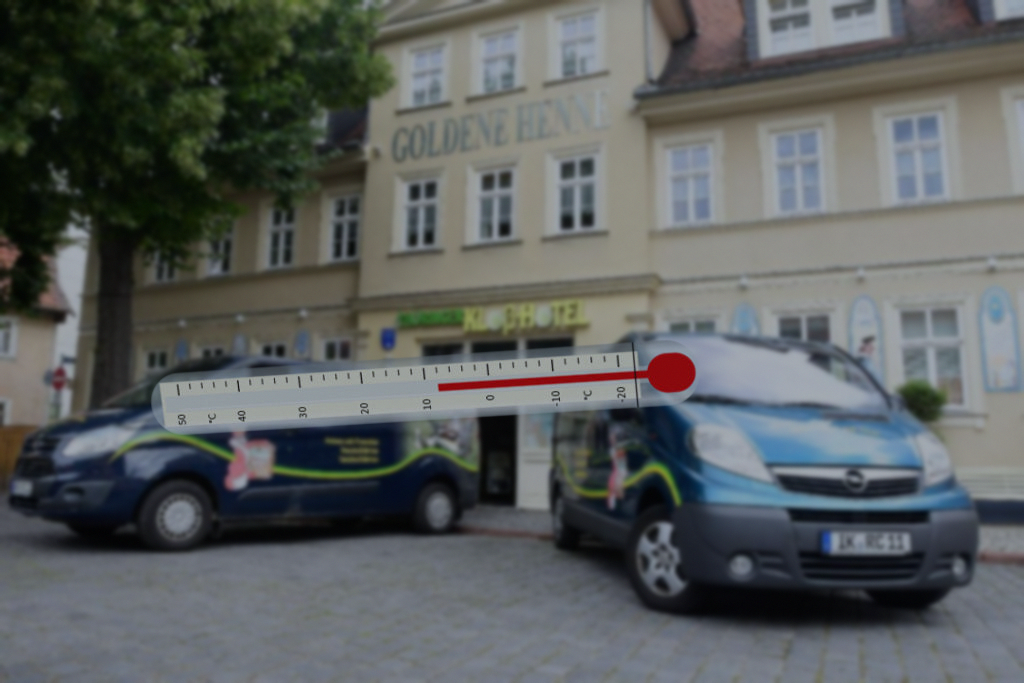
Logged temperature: 8 °C
